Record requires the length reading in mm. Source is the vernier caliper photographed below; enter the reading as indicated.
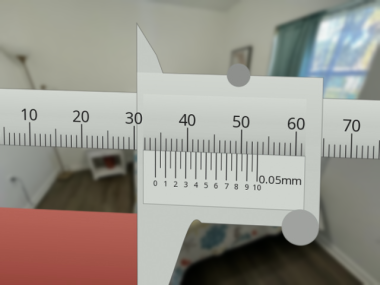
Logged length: 34.0 mm
